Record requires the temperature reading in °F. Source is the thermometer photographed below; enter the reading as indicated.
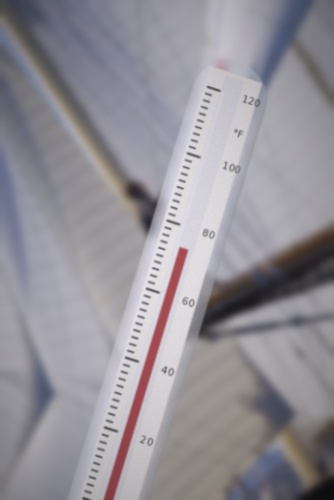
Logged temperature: 74 °F
